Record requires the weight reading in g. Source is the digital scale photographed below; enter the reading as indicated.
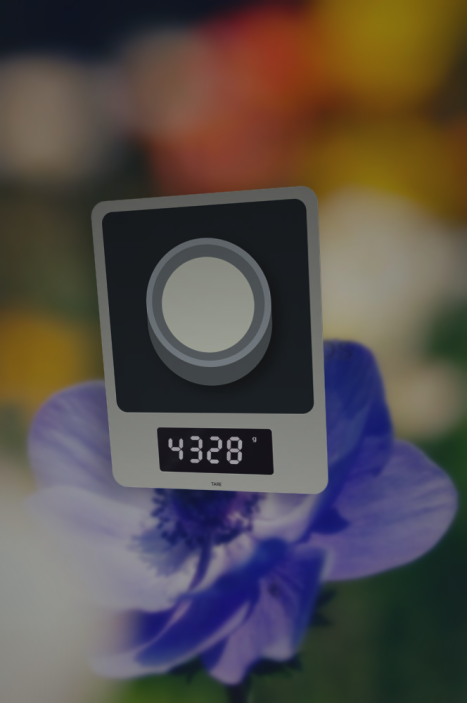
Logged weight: 4328 g
